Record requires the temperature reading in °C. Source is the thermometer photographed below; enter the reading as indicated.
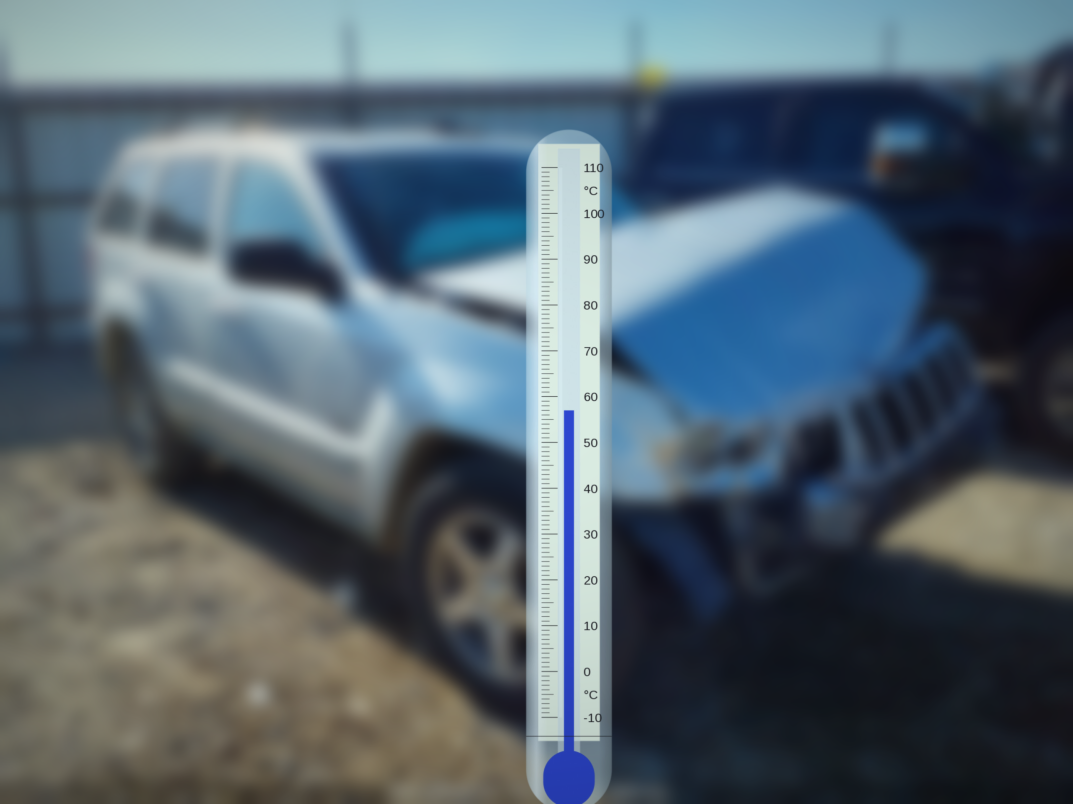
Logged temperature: 57 °C
